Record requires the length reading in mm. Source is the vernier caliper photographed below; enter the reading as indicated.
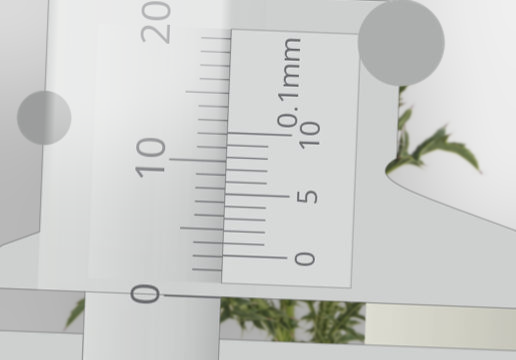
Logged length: 3.1 mm
